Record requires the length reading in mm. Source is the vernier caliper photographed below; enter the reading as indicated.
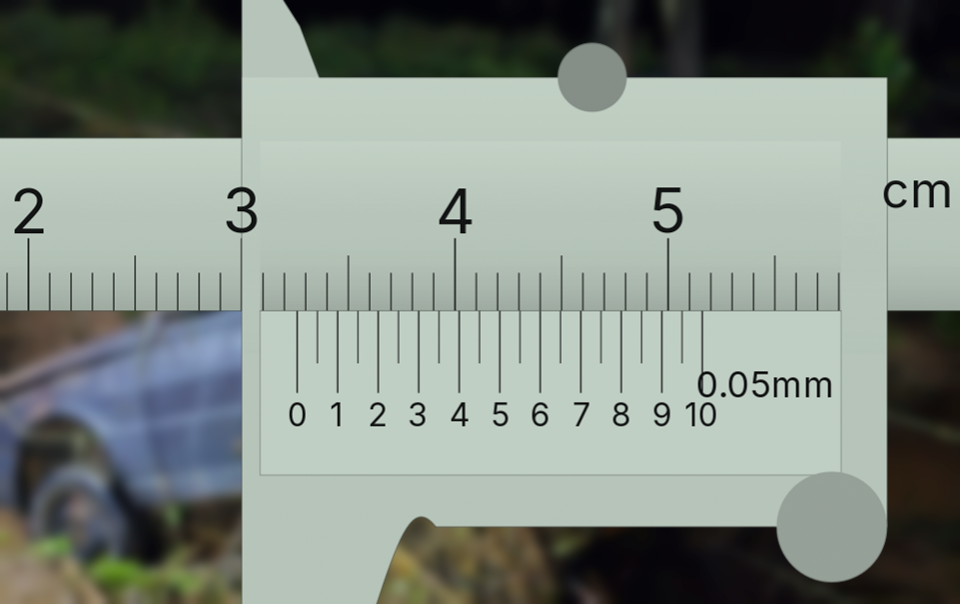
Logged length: 32.6 mm
